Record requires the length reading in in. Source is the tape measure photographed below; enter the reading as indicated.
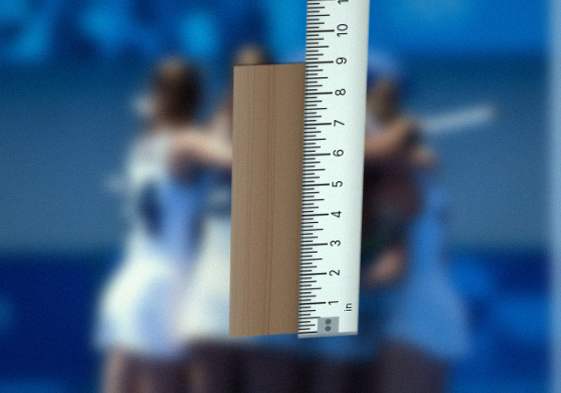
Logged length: 9 in
